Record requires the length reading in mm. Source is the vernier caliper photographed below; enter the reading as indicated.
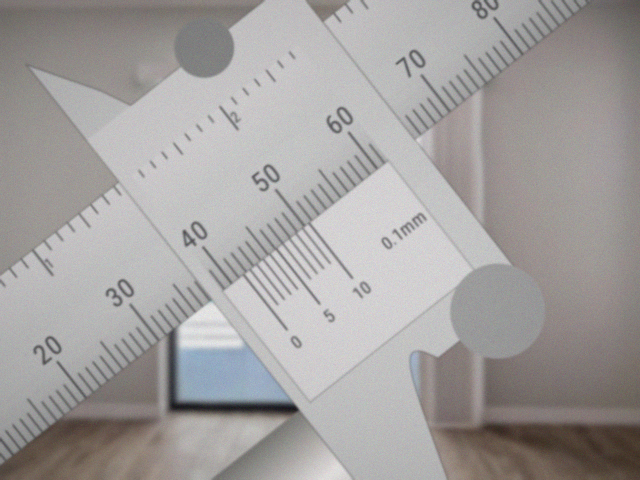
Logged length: 41.6 mm
